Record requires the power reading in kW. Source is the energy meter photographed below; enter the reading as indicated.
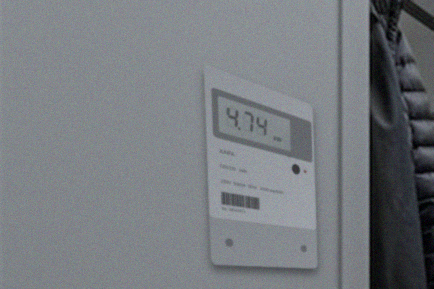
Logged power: 4.74 kW
